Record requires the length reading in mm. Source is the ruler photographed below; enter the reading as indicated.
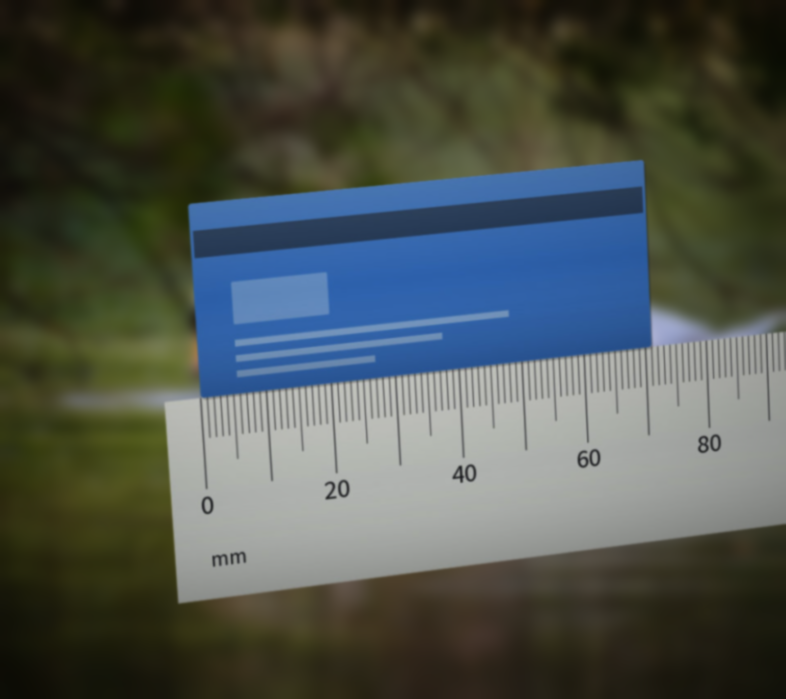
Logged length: 71 mm
